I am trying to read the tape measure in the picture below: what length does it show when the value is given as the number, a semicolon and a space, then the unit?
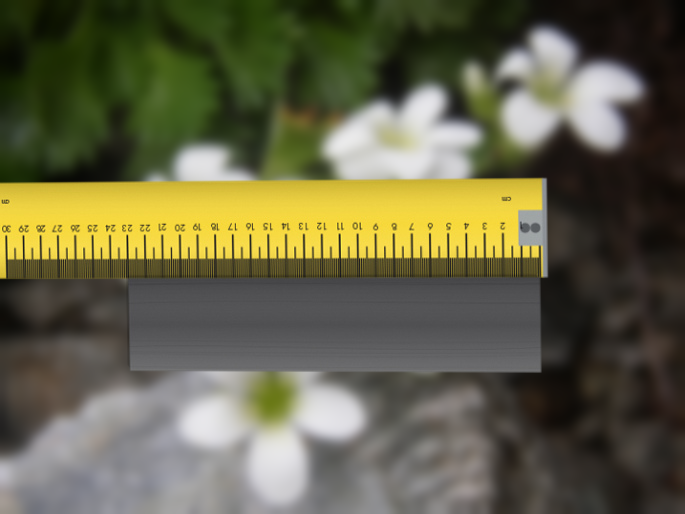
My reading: 23; cm
